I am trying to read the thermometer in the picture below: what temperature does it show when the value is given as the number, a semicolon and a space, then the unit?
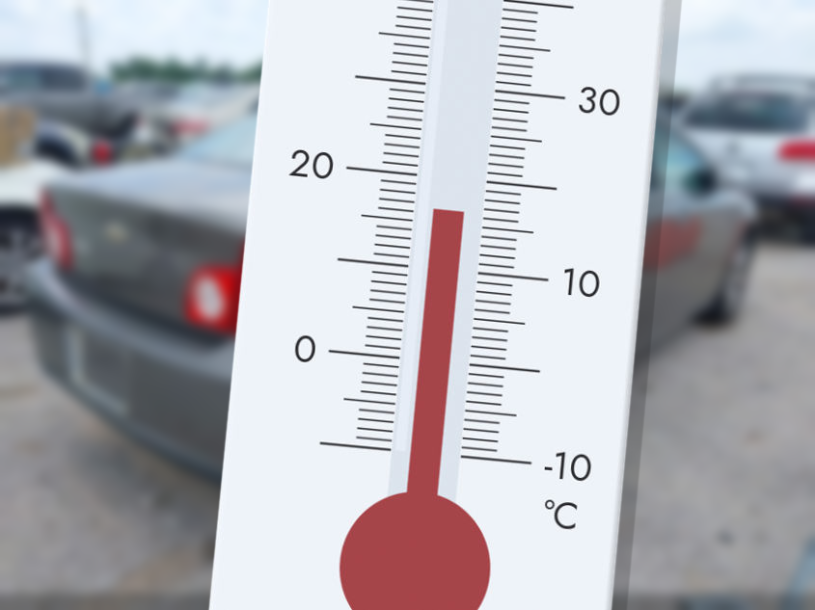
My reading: 16.5; °C
